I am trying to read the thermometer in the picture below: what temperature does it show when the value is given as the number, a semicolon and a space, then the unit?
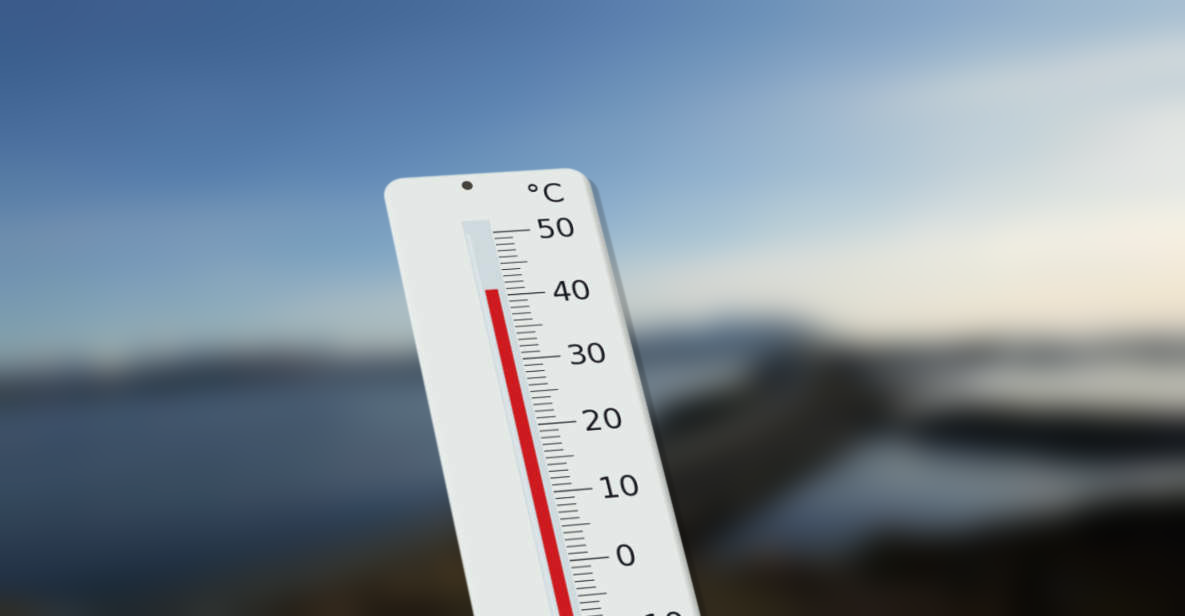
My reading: 41; °C
